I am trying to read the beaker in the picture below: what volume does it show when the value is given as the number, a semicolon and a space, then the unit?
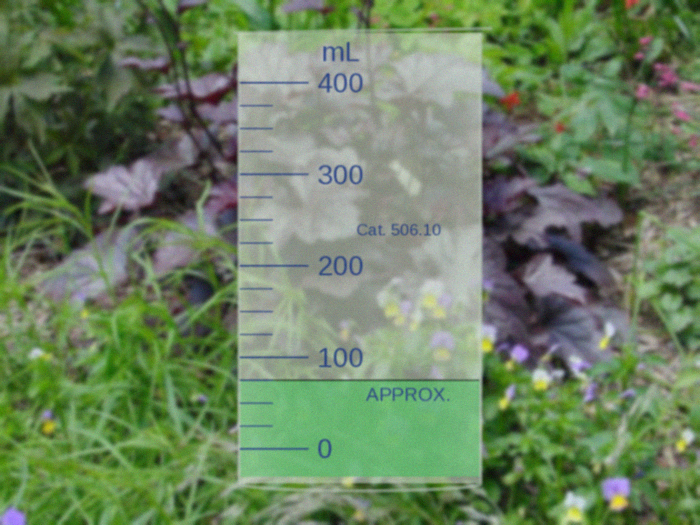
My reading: 75; mL
